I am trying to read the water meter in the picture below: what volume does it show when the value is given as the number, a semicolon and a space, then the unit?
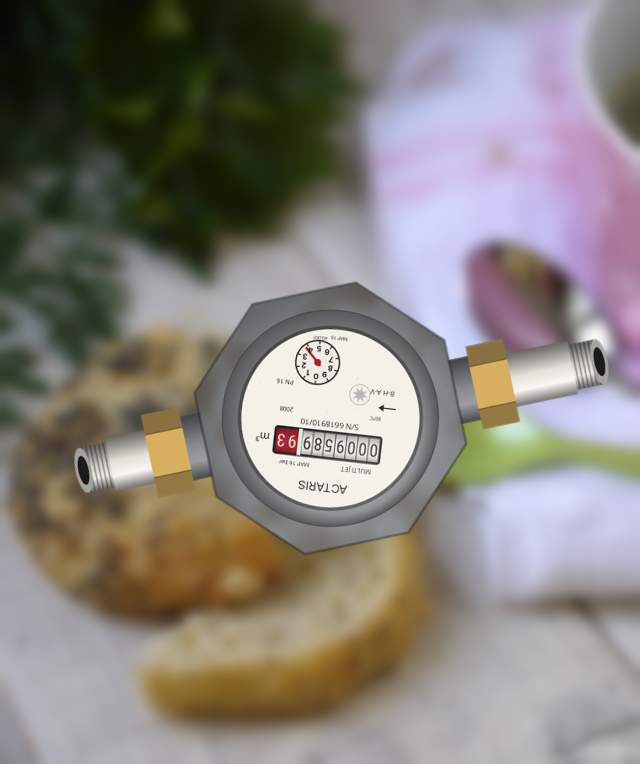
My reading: 9589.933; m³
